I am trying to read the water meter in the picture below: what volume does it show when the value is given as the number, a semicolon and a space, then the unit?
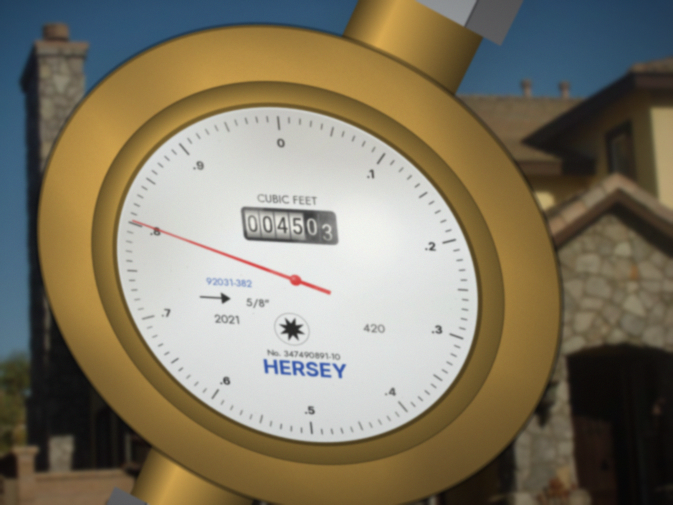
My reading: 4502.80; ft³
